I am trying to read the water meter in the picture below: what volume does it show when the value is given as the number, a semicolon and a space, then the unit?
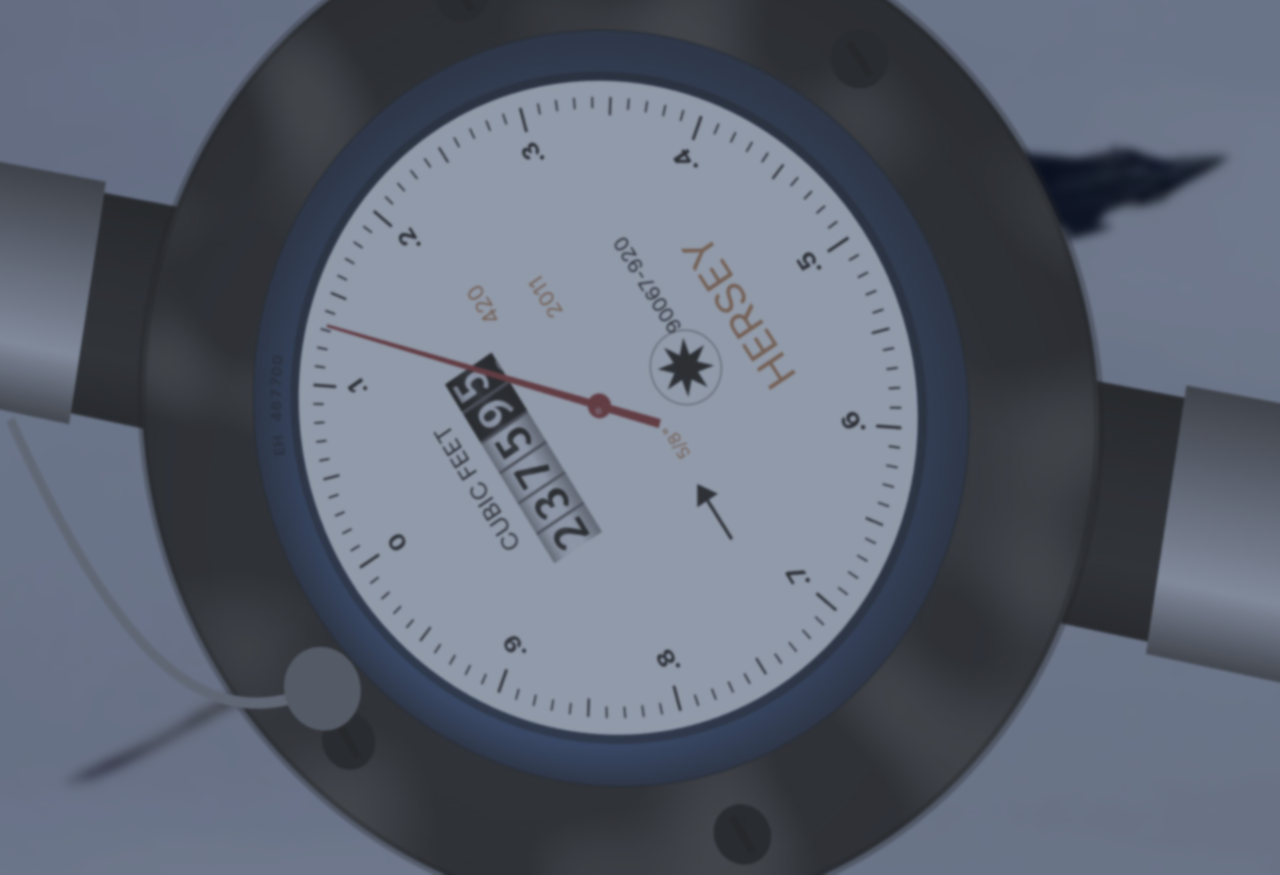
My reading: 237595.13; ft³
